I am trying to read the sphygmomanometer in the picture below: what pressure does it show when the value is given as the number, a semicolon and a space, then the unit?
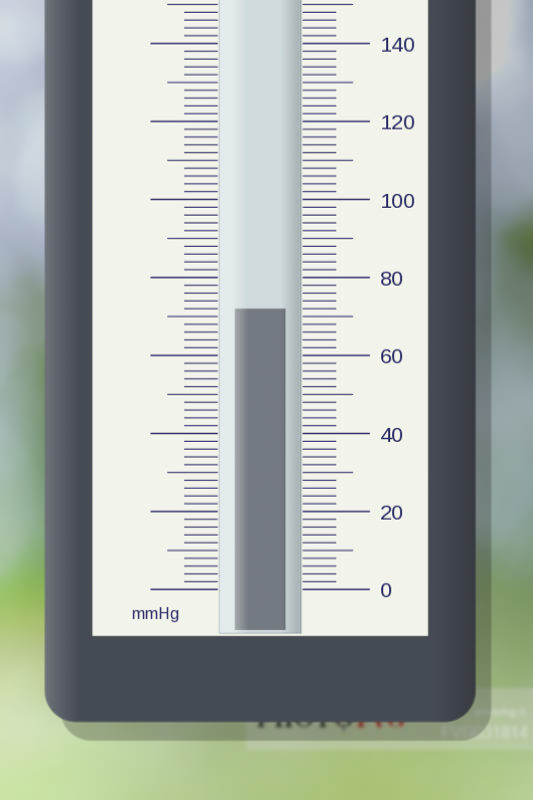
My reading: 72; mmHg
